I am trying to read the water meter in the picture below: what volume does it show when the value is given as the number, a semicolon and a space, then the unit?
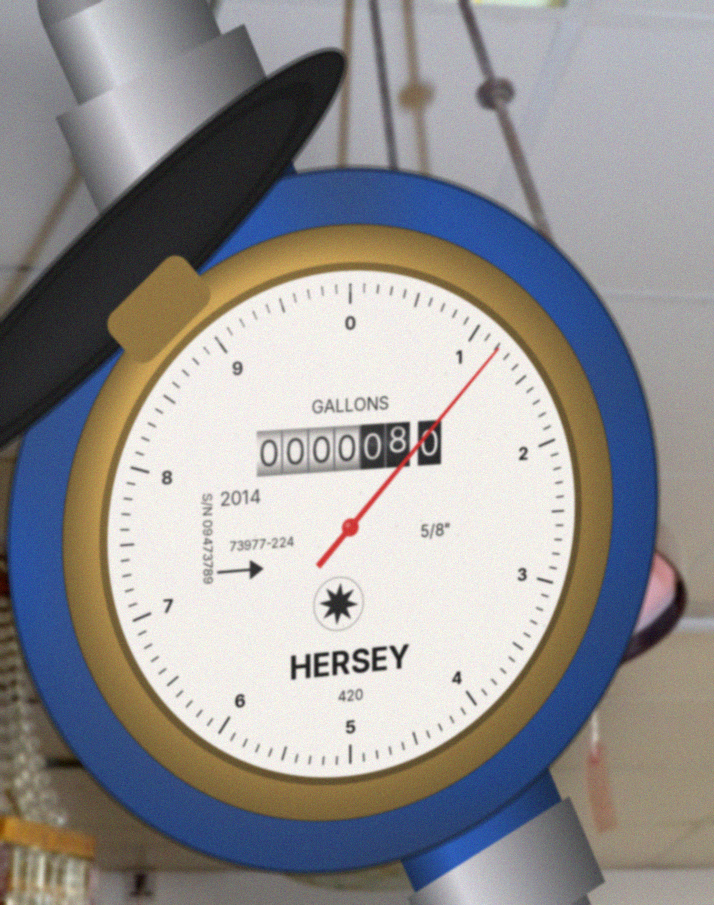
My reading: 81.2; gal
